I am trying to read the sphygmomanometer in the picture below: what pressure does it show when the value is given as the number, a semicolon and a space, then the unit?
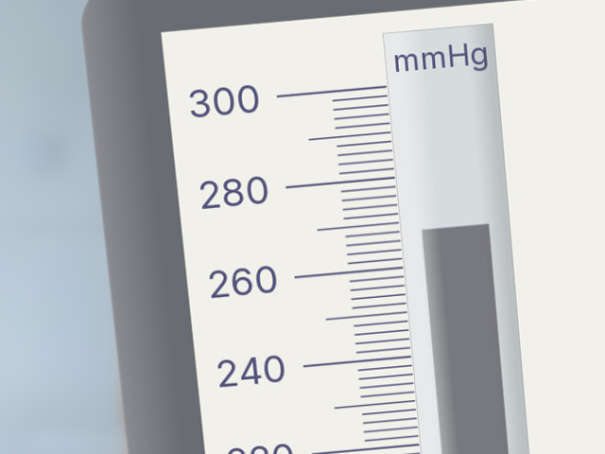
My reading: 268; mmHg
